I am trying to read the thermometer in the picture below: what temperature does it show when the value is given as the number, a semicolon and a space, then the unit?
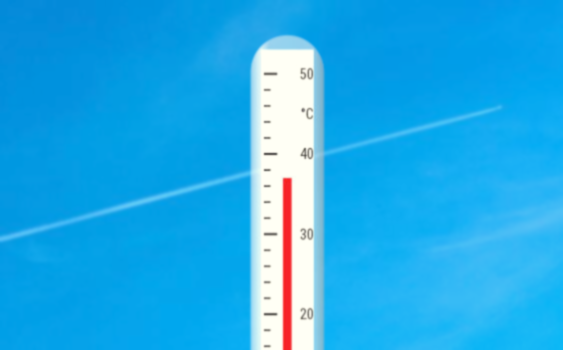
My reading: 37; °C
